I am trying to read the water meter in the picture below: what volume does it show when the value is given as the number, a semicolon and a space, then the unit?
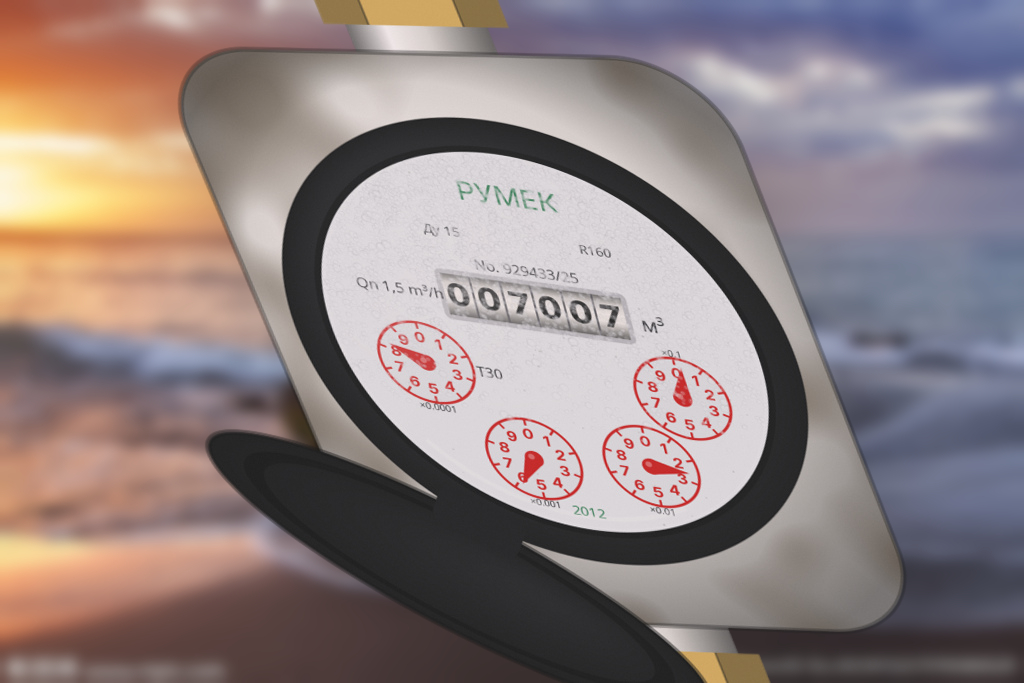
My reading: 7007.0258; m³
